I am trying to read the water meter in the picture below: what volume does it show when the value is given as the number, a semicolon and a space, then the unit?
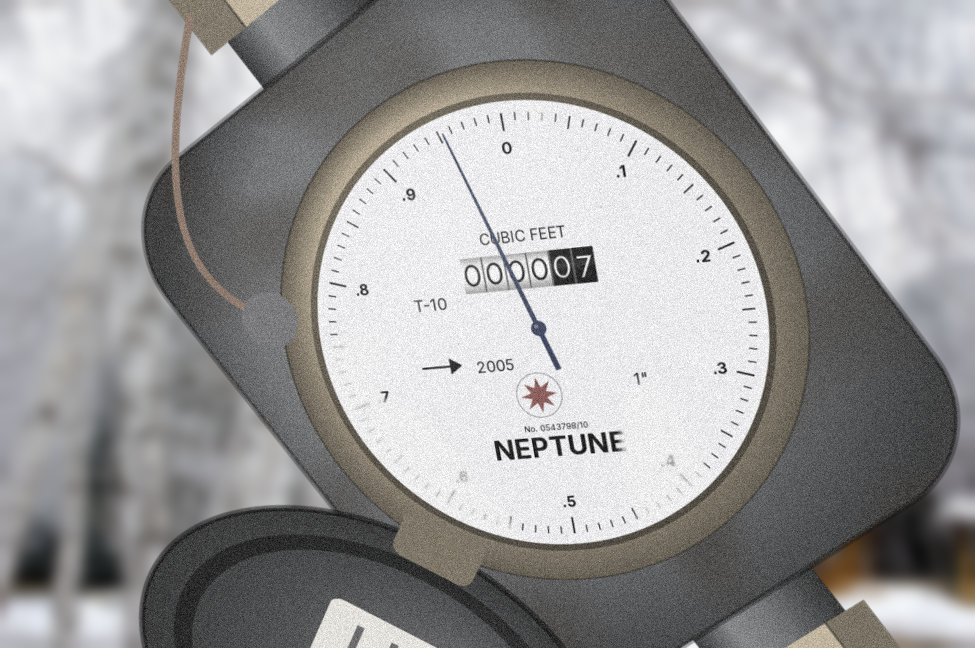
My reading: 6.95; ft³
